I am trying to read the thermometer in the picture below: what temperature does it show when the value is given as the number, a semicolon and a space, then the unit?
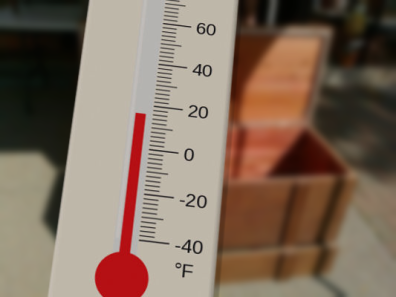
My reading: 16; °F
